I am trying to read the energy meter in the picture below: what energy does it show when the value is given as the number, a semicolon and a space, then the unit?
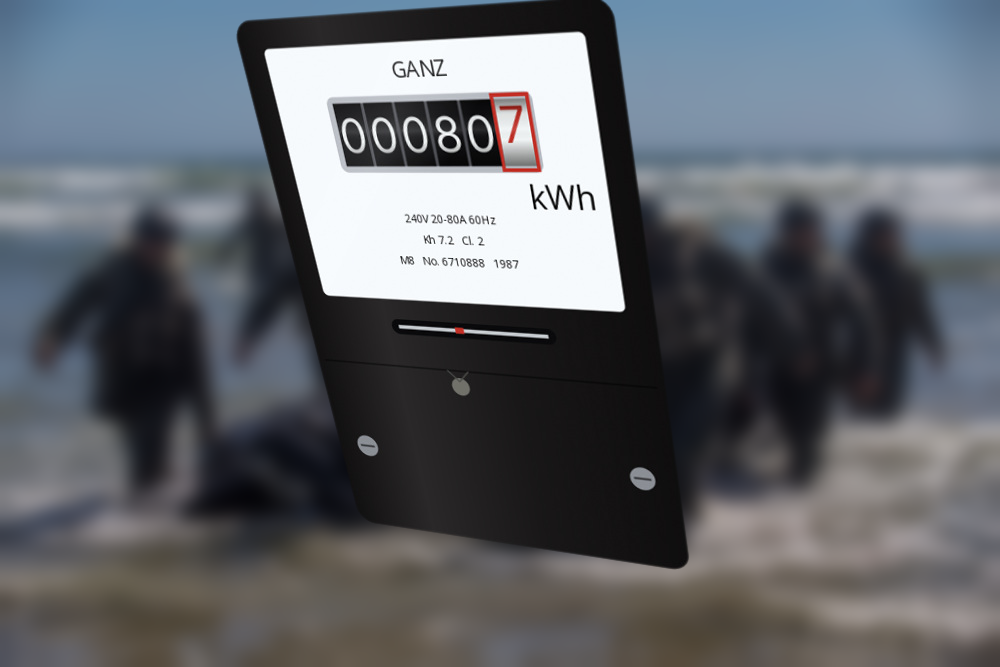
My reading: 80.7; kWh
